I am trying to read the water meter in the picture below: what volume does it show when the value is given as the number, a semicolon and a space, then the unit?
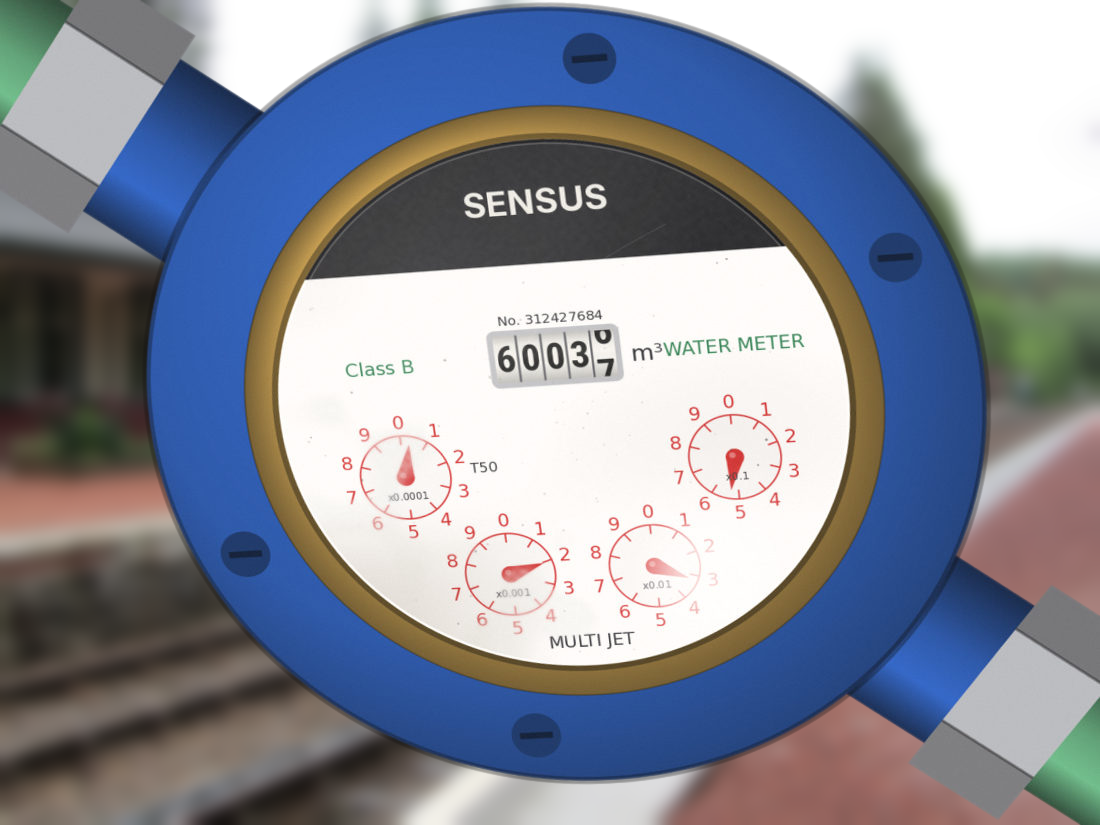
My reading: 60036.5320; m³
